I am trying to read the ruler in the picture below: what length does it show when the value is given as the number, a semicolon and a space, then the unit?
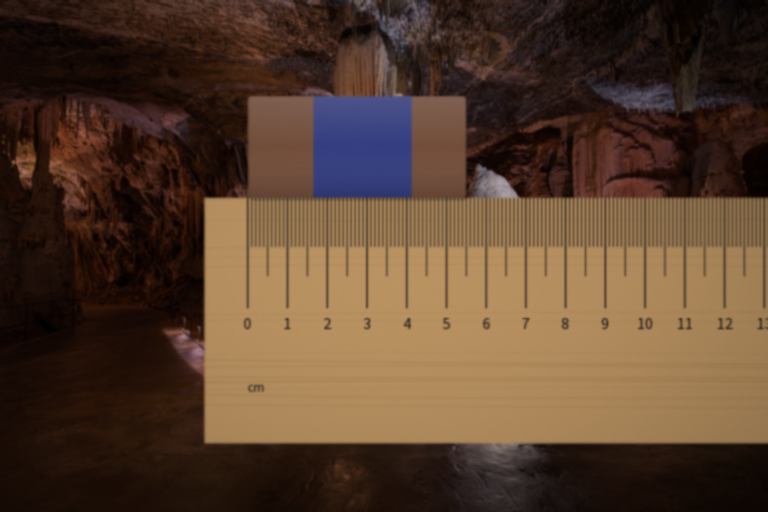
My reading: 5.5; cm
